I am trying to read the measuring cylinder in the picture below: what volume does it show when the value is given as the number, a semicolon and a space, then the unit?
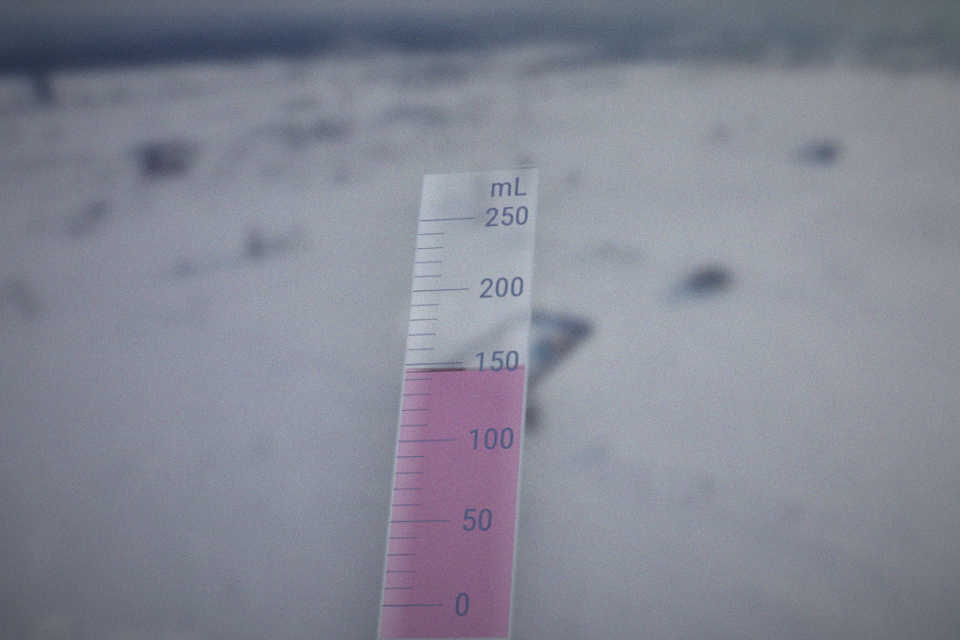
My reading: 145; mL
